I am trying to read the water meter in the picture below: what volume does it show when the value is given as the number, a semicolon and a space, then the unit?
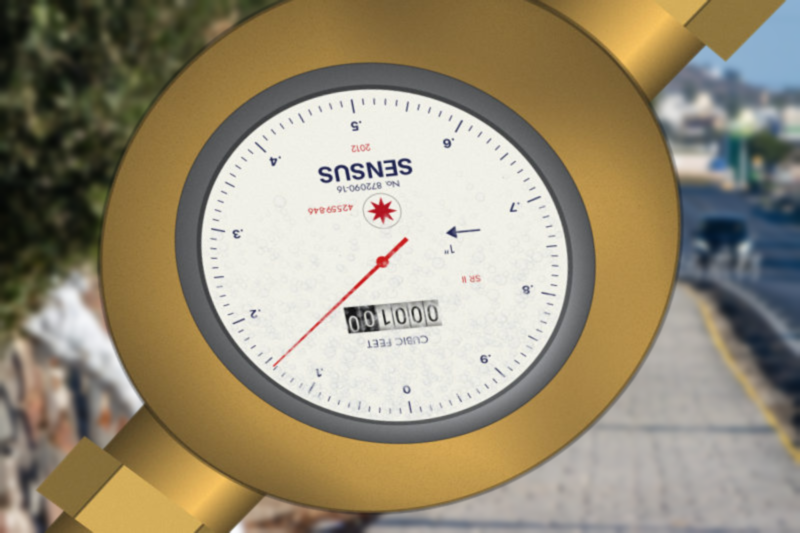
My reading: 100.14; ft³
